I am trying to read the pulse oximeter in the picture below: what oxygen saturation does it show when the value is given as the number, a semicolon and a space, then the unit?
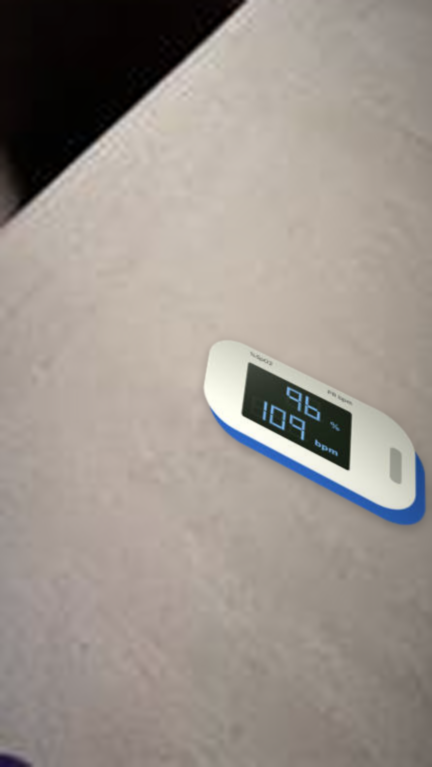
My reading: 96; %
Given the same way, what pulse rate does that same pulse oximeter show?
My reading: 109; bpm
